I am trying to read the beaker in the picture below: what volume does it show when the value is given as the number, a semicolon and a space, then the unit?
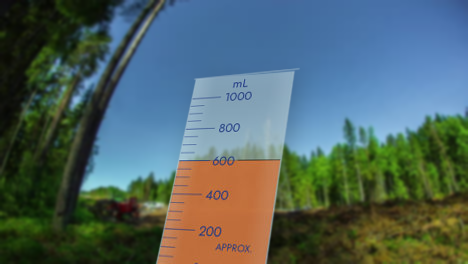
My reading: 600; mL
